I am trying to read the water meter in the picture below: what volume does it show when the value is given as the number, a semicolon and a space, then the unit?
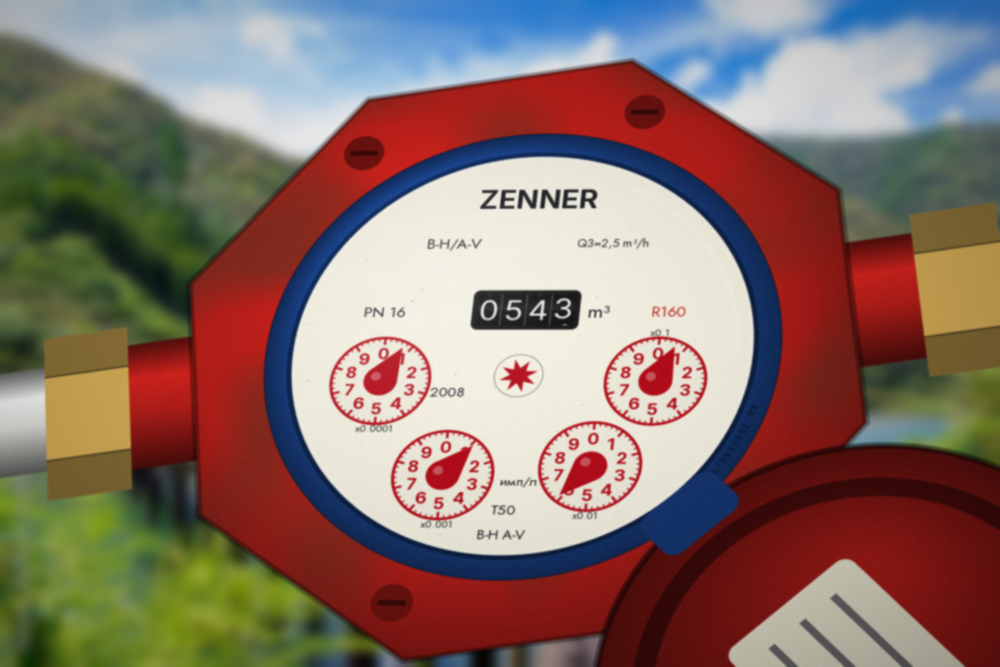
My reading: 543.0610; m³
